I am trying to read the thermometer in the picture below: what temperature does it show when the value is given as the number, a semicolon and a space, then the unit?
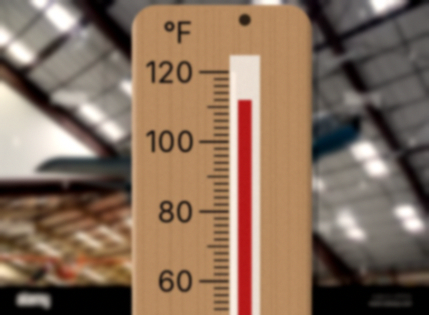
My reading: 112; °F
